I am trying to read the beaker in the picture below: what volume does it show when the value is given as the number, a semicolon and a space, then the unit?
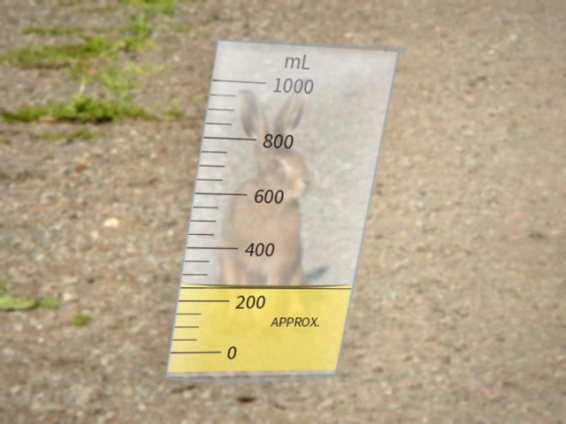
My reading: 250; mL
